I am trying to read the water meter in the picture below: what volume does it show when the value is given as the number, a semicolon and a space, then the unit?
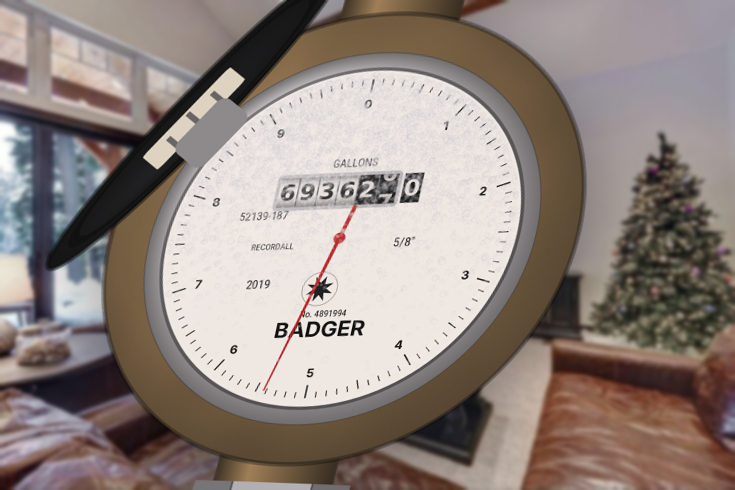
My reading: 6936265.4; gal
